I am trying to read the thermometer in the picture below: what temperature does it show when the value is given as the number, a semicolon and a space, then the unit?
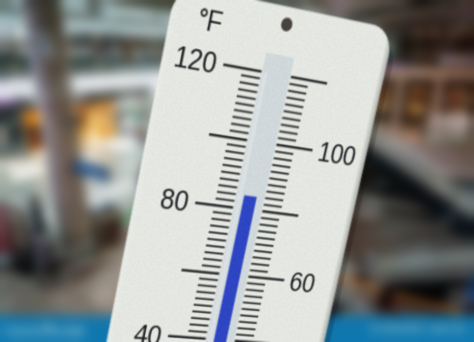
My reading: 84; °F
